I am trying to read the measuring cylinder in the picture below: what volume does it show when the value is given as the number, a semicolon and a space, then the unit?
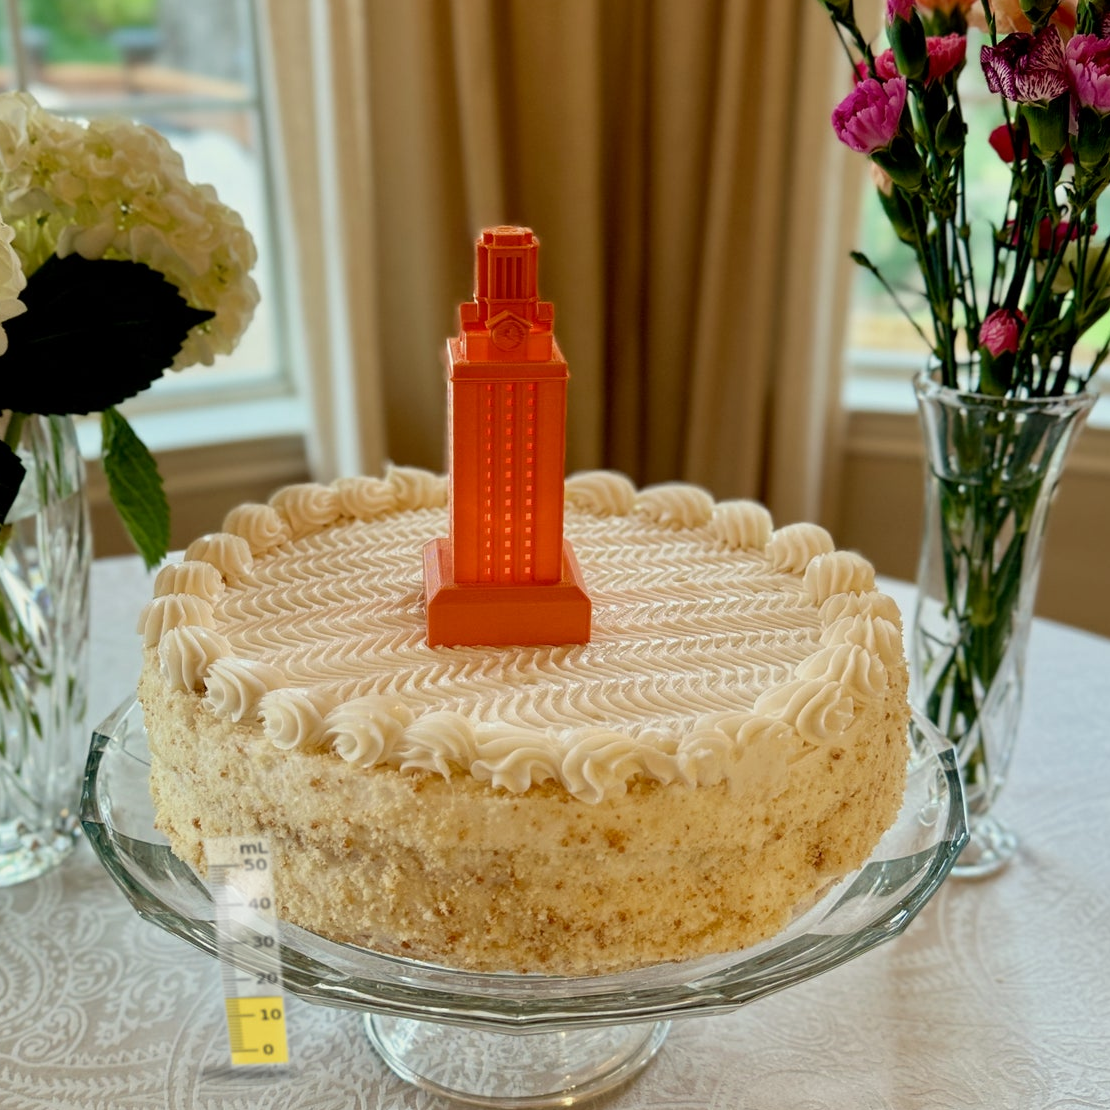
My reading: 15; mL
